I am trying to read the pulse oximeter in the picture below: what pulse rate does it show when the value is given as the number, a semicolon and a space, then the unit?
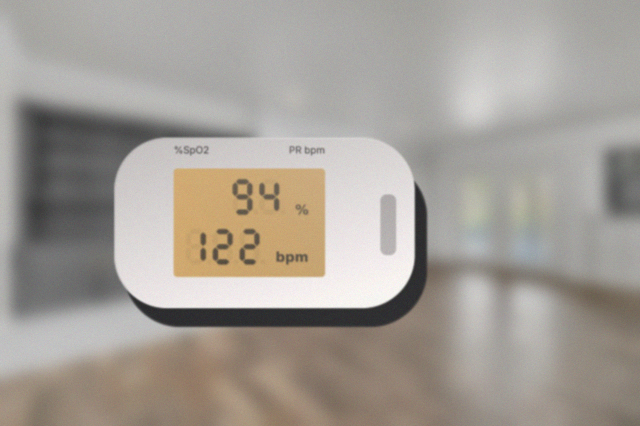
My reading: 122; bpm
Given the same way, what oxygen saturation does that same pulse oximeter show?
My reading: 94; %
